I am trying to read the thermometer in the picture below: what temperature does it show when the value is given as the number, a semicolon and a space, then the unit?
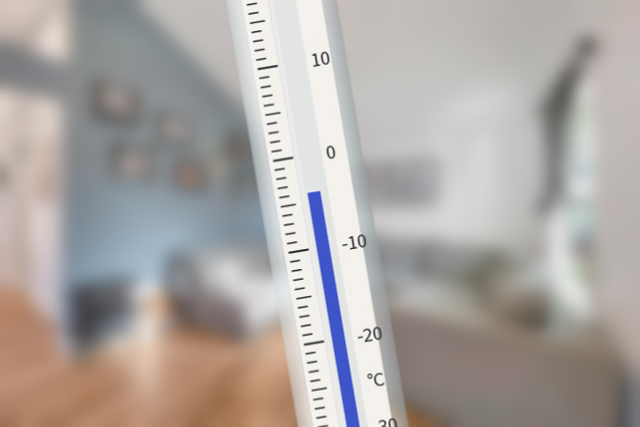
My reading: -4; °C
